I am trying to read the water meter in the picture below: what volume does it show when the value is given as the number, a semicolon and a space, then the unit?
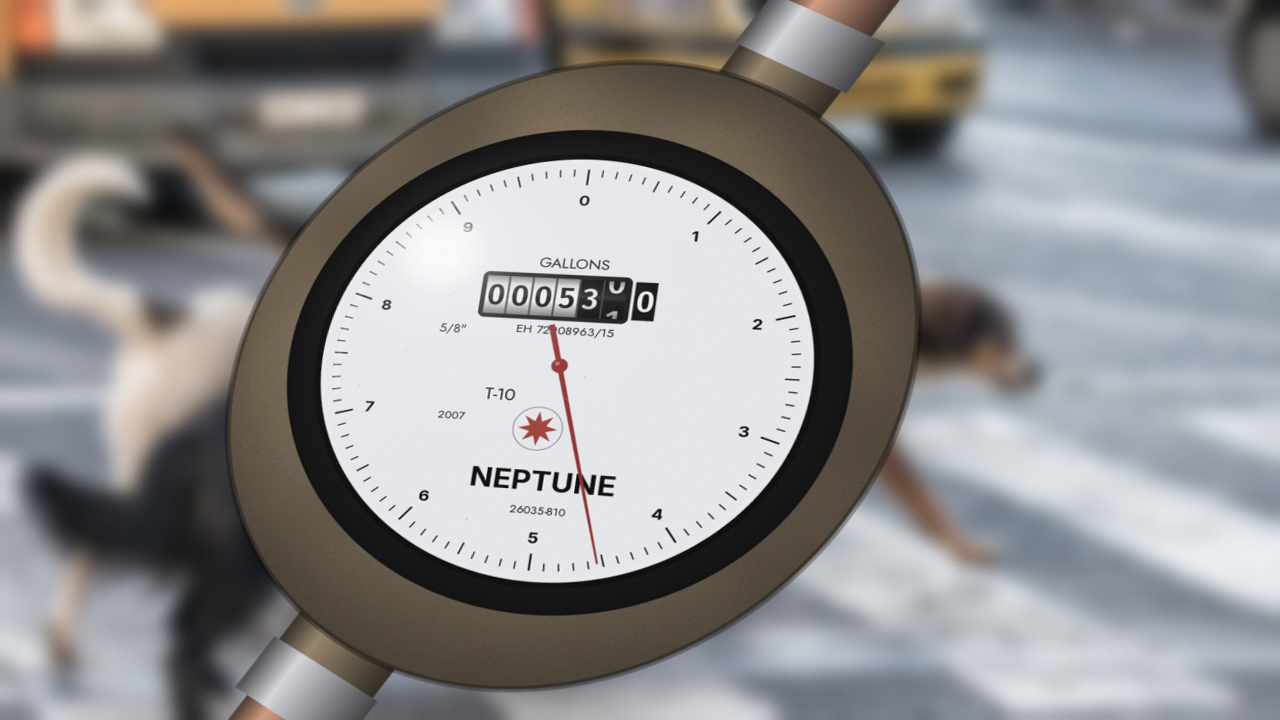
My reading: 5304.5; gal
